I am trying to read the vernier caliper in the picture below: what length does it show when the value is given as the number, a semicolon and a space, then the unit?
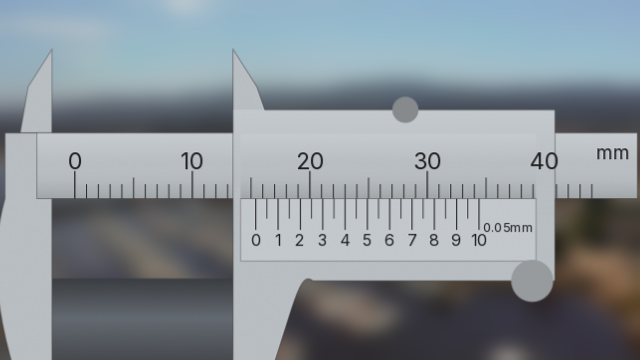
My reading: 15.4; mm
